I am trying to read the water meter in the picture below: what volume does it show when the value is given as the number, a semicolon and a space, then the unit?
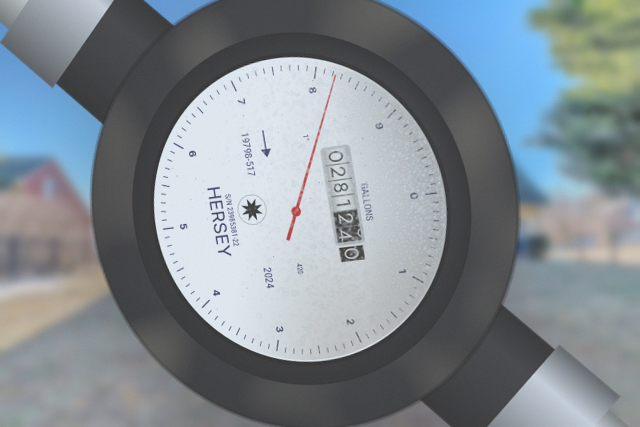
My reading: 281238.2; gal
